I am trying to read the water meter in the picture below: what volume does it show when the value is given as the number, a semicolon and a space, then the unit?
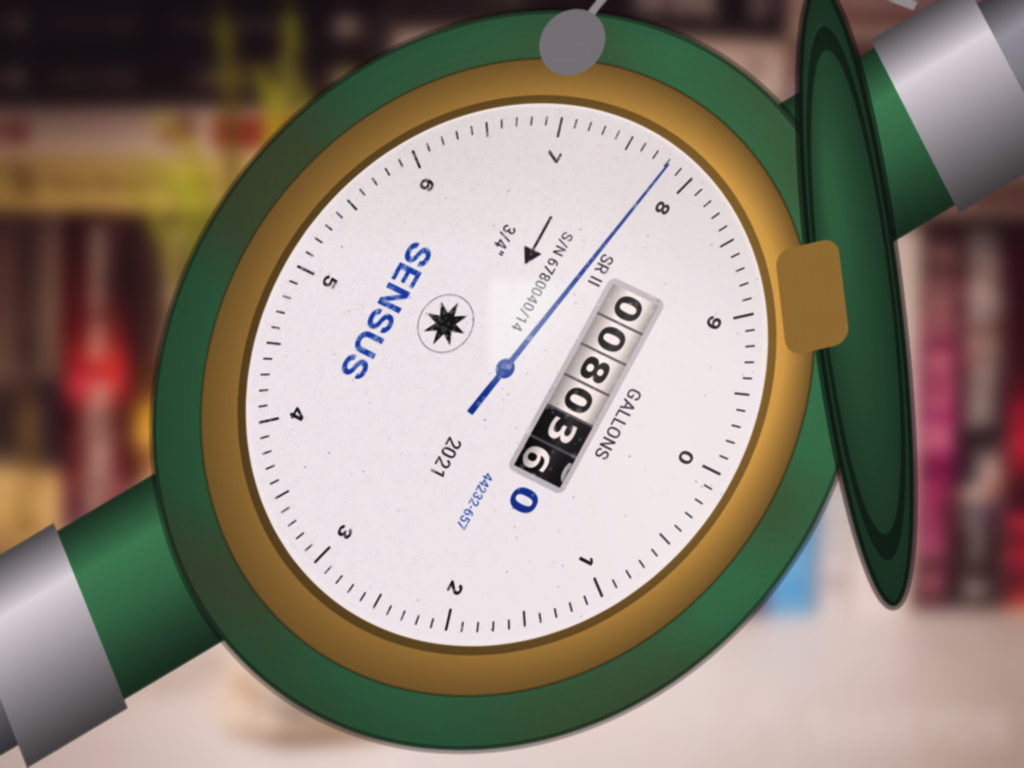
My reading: 80357.8; gal
